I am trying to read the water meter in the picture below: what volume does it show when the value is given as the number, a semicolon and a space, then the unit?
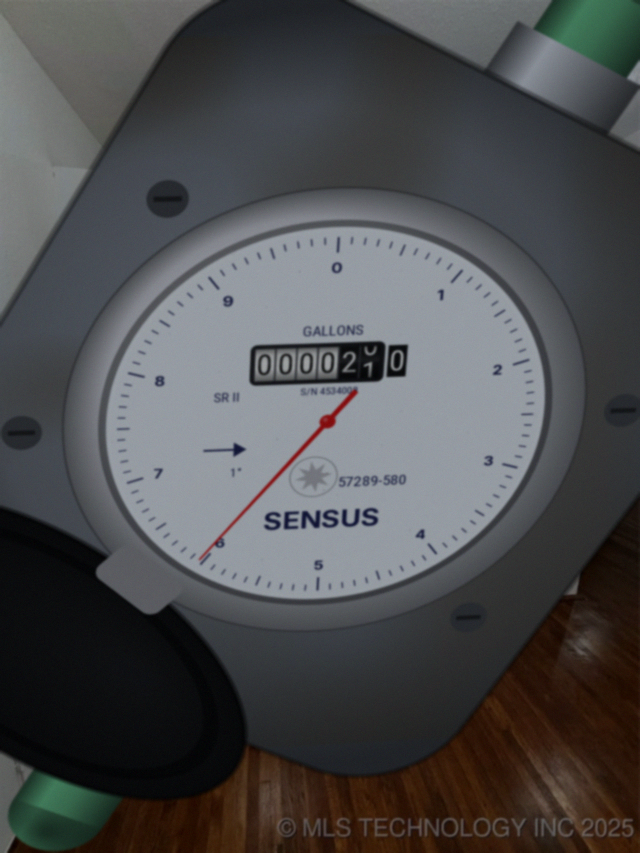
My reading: 206.0; gal
